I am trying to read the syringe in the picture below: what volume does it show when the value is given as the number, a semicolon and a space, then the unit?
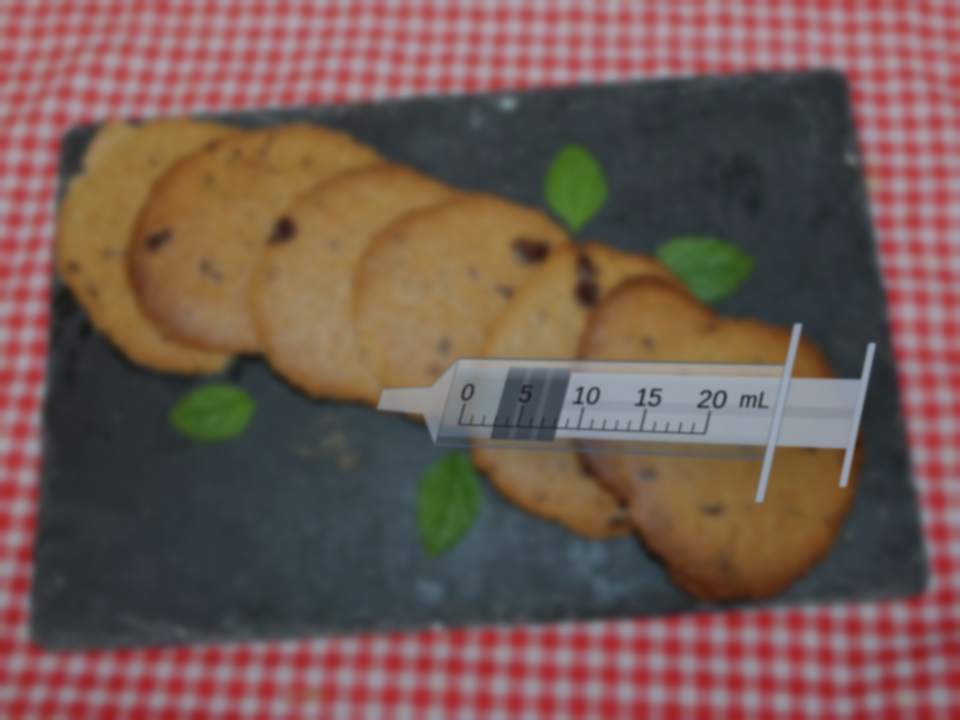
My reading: 3; mL
